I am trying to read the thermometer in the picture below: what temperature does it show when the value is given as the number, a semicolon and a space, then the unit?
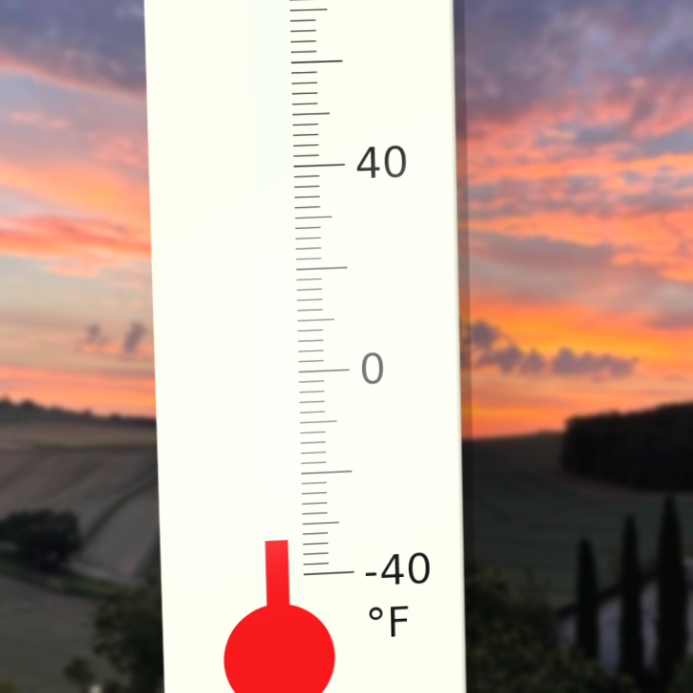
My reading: -33; °F
